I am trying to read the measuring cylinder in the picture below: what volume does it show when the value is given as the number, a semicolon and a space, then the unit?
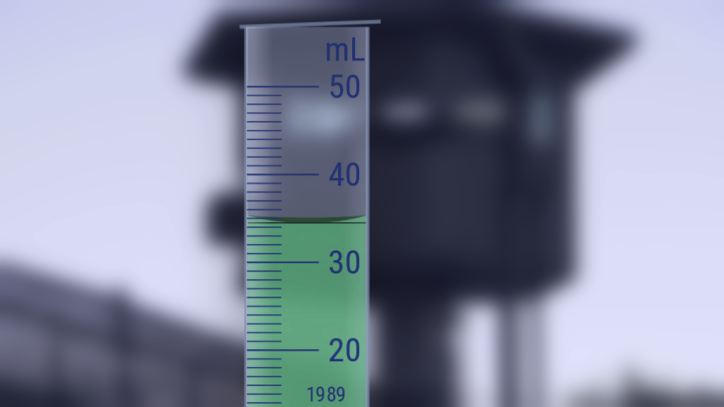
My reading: 34.5; mL
